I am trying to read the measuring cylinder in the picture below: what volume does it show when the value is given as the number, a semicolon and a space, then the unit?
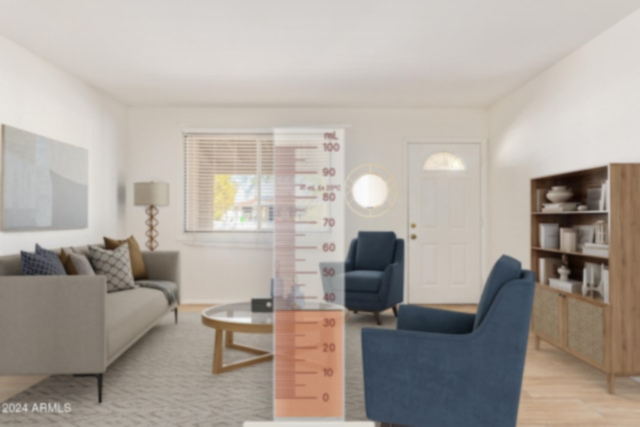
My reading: 35; mL
